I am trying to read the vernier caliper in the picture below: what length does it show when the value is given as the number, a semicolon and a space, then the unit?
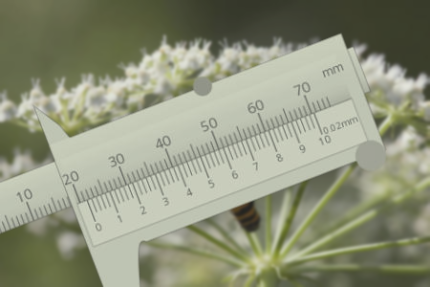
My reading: 21.5; mm
